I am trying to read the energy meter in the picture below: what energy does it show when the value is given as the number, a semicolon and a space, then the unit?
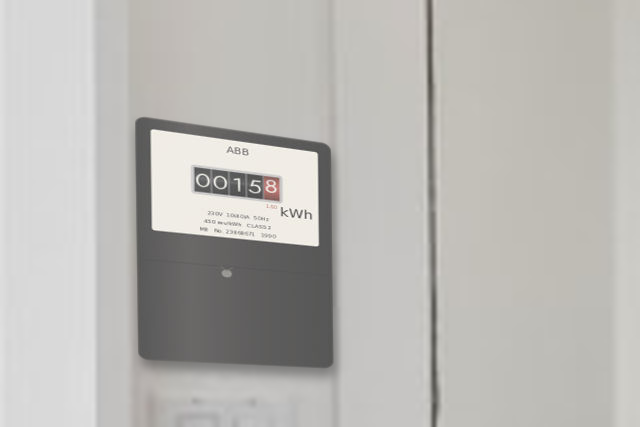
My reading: 15.8; kWh
